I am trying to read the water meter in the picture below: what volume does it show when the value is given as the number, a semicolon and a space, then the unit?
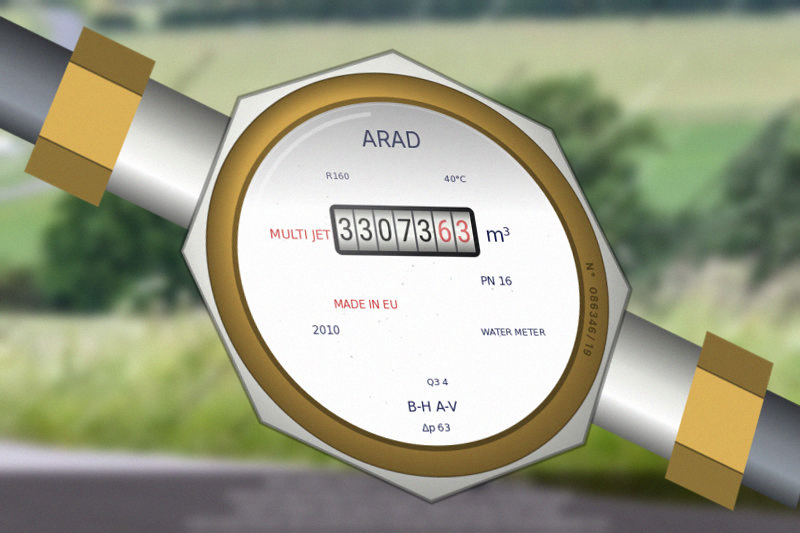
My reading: 33073.63; m³
